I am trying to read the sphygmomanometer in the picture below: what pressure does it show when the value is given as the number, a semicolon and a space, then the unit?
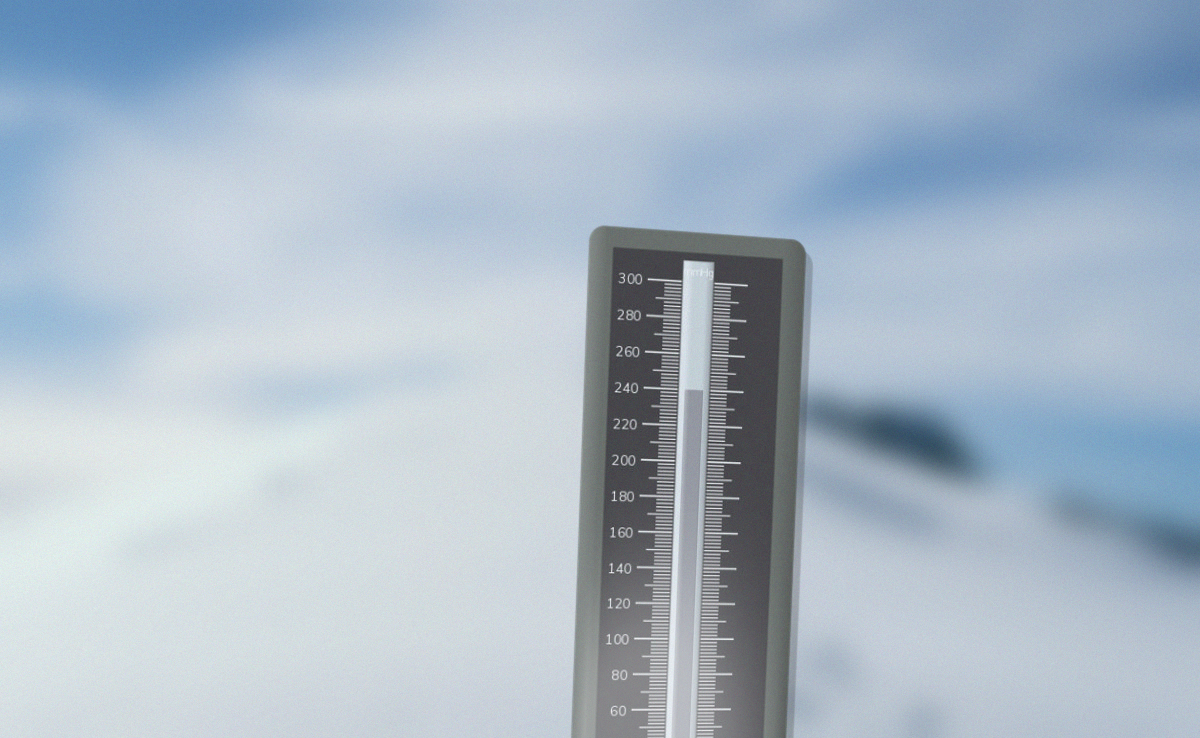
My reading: 240; mmHg
